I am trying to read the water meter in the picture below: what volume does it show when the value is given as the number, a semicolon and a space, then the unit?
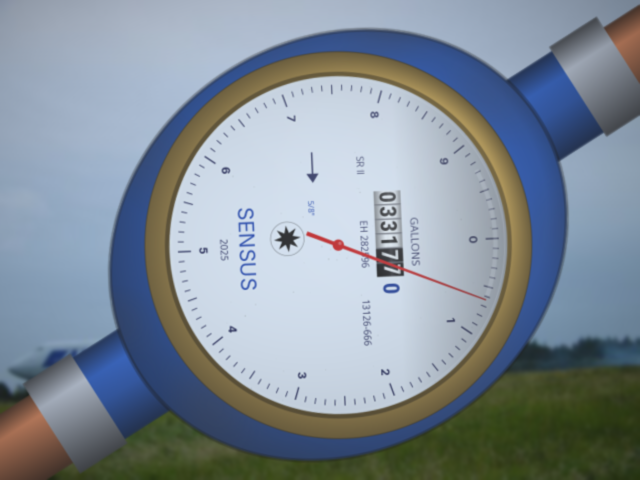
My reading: 331770.6; gal
